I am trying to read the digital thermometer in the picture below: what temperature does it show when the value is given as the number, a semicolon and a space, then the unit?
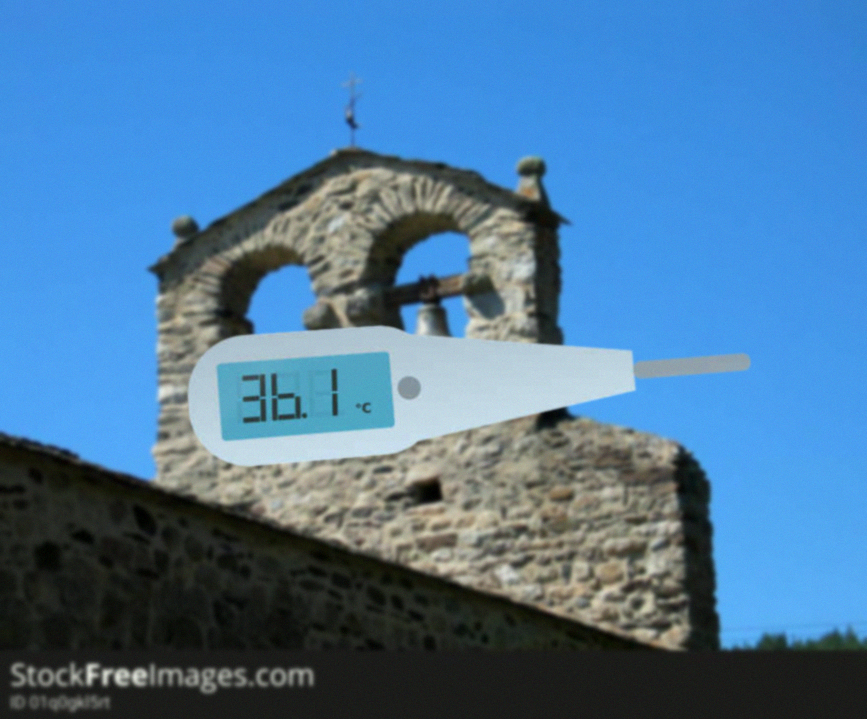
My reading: 36.1; °C
